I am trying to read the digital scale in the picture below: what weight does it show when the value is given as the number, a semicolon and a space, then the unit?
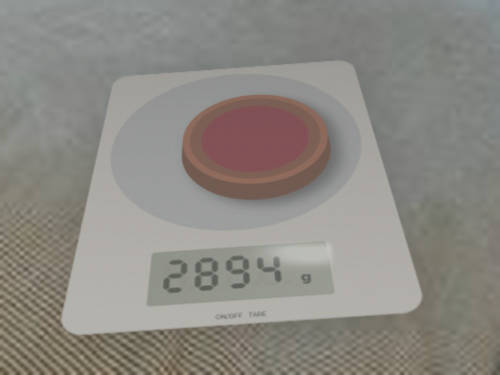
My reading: 2894; g
